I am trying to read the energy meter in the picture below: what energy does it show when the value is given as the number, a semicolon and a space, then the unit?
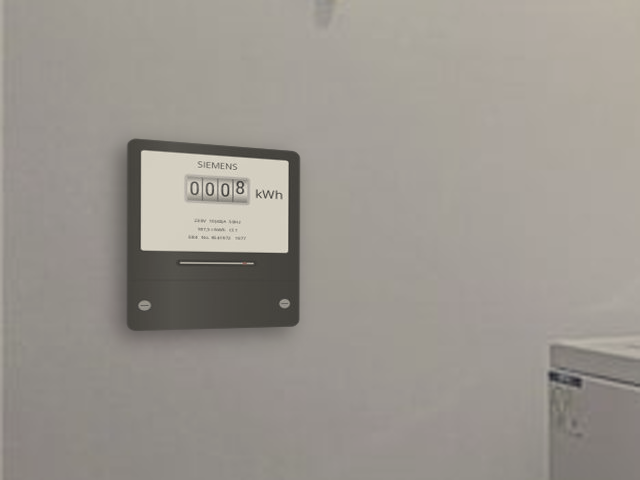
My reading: 8; kWh
